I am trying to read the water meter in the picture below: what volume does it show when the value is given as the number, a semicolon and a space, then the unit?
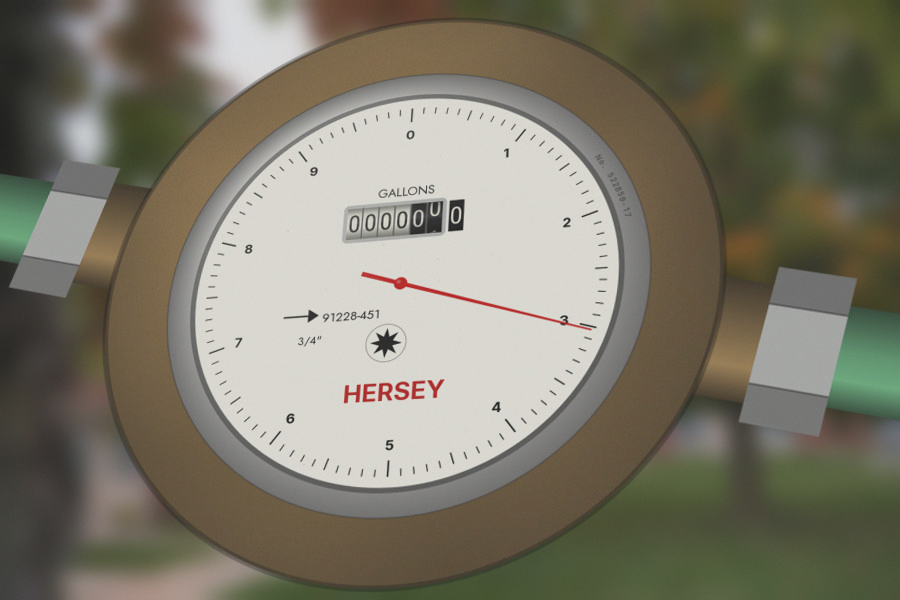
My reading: 3.0; gal
